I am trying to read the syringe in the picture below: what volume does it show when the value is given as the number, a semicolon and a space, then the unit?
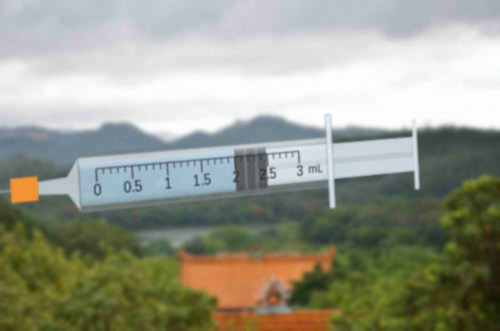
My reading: 2; mL
